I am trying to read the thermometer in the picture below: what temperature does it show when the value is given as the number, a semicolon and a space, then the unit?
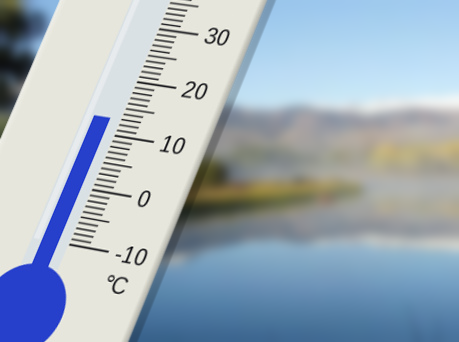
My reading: 13; °C
